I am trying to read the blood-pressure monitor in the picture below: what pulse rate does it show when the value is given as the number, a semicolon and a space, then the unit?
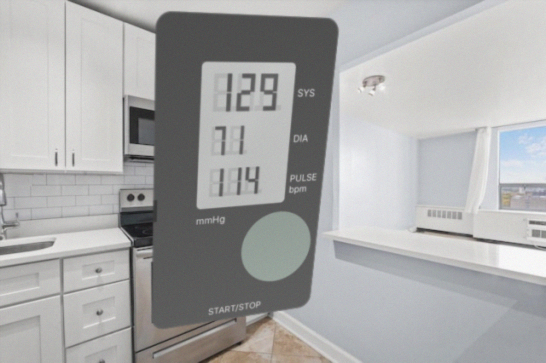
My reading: 114; bpm
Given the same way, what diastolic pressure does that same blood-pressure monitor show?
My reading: 71; mmHg
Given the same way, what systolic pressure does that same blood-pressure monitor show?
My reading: 129; mmHg
